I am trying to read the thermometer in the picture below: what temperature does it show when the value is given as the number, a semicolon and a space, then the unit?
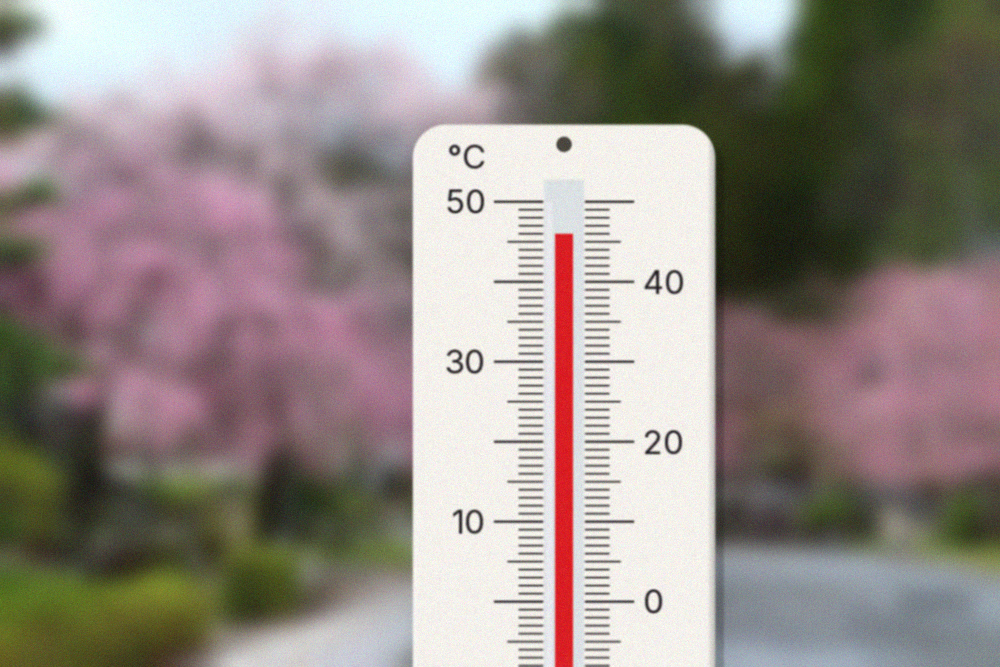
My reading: 46; °C
